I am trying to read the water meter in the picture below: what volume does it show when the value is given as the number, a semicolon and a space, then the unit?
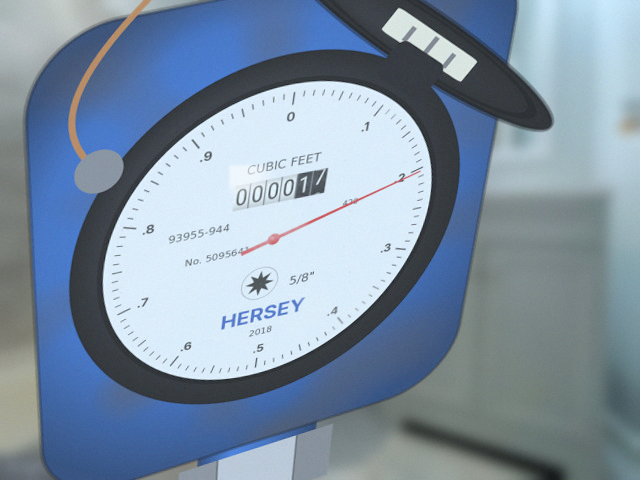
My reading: 17.20; ft³
